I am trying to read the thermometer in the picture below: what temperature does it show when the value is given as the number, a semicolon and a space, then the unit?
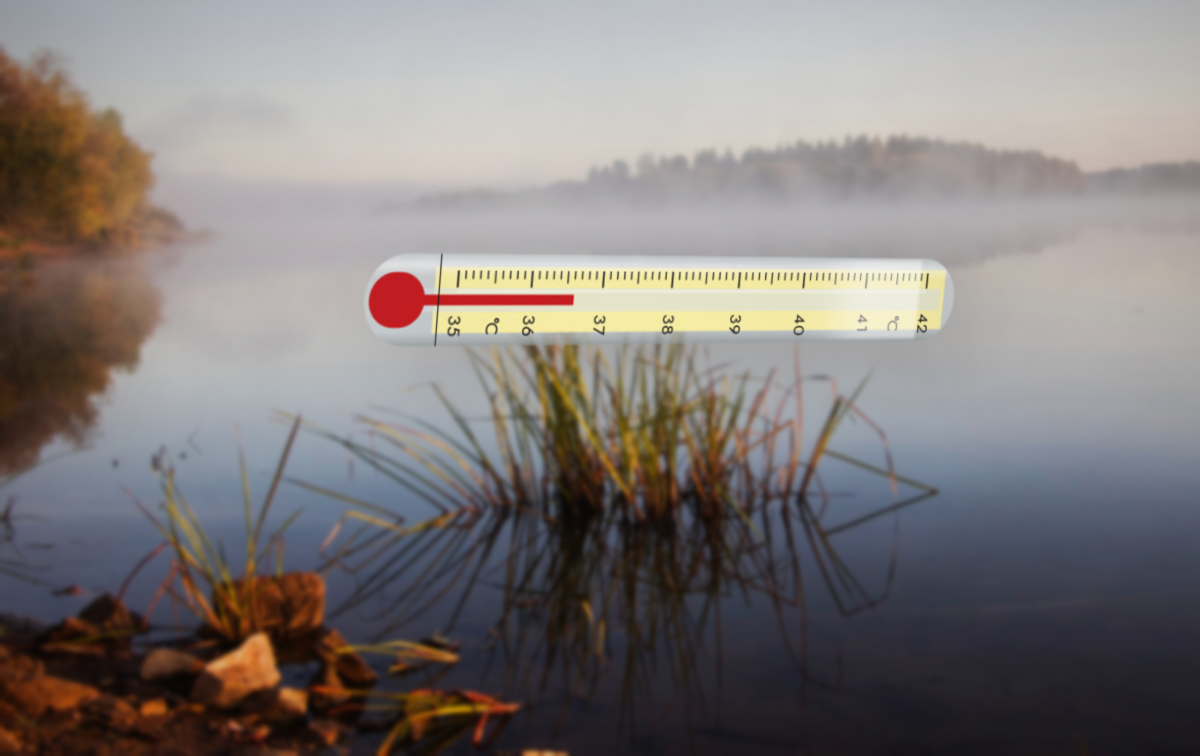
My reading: 36.6; °C
